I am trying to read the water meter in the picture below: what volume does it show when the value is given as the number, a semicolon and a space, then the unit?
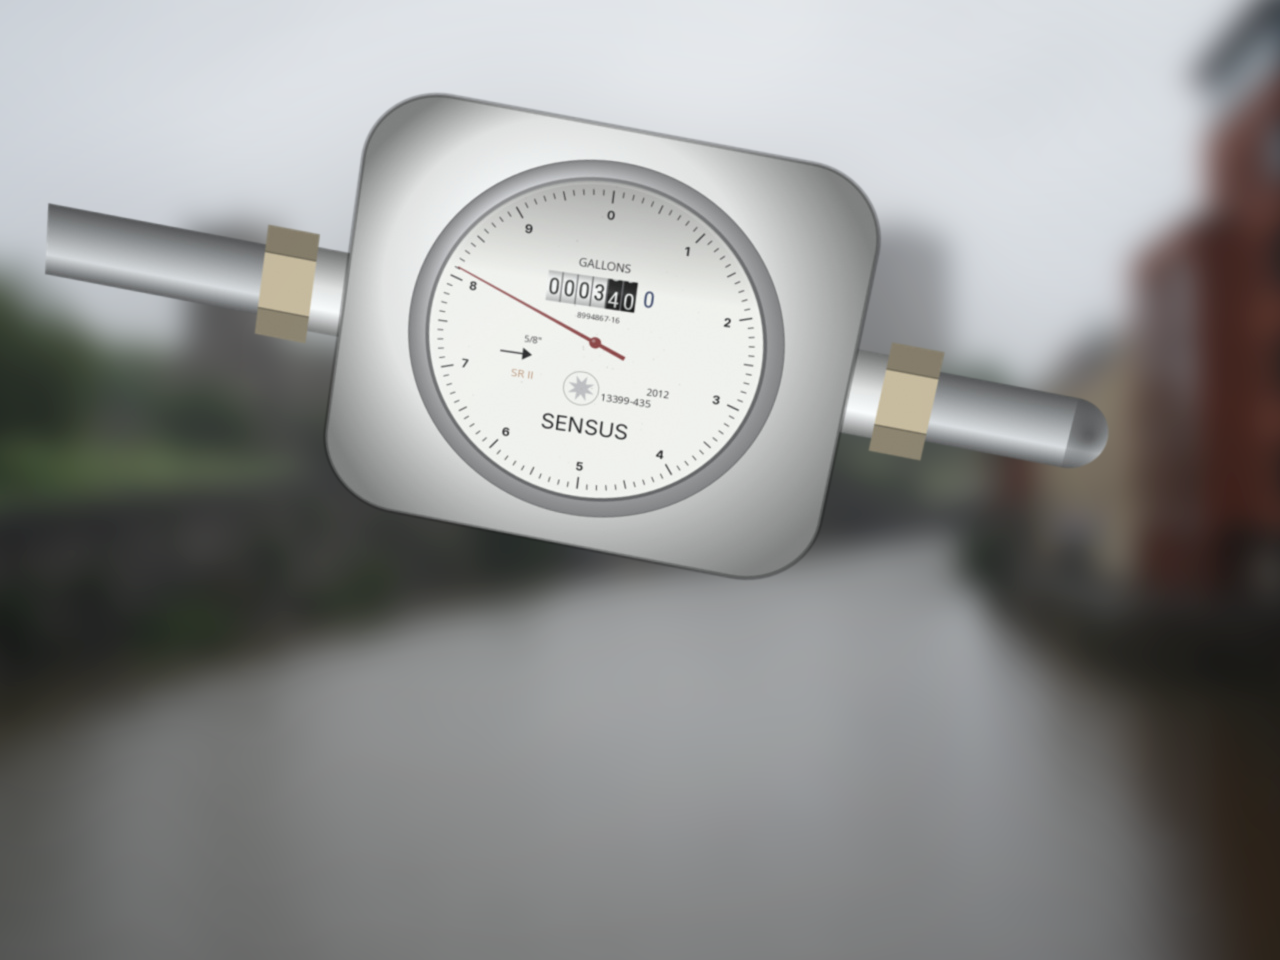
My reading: 3398.1; gal
